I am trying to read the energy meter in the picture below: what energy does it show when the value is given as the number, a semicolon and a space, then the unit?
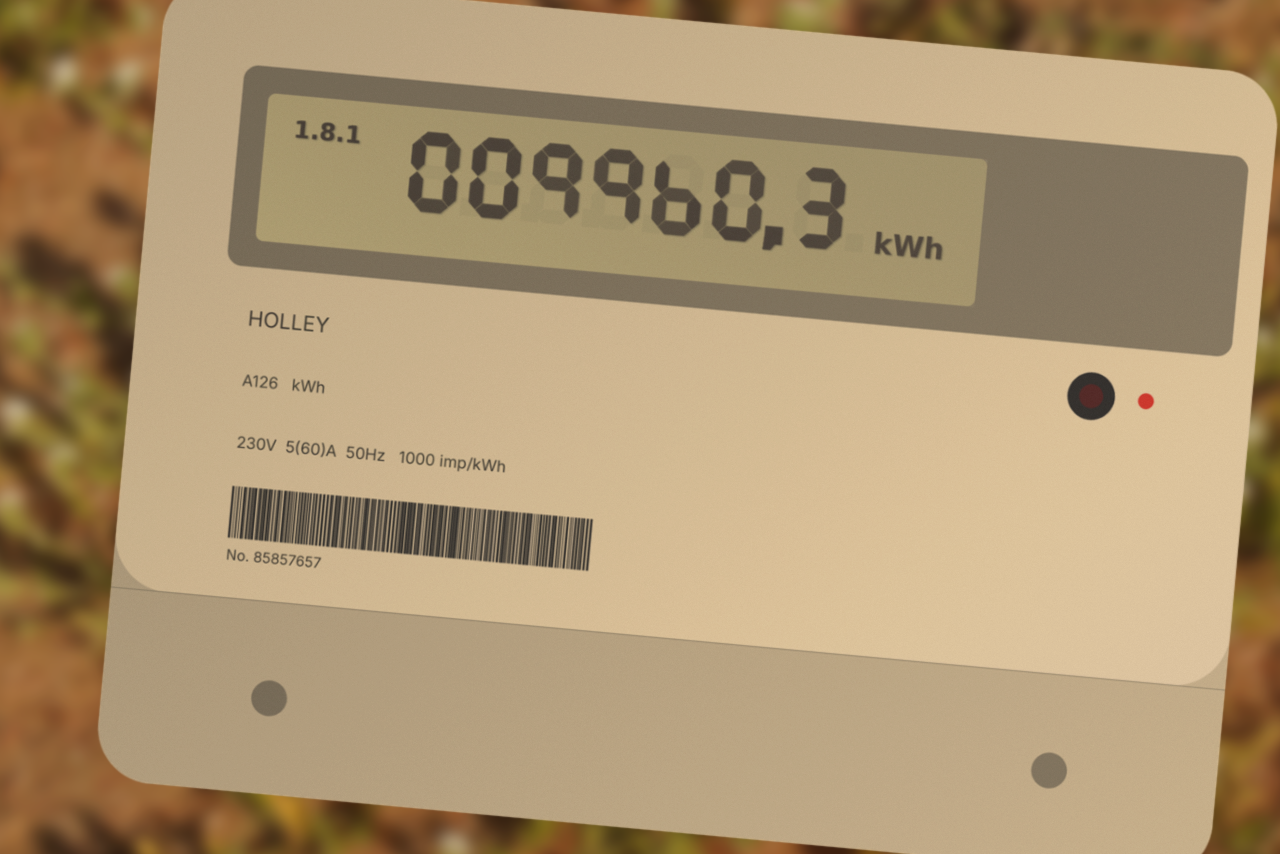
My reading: 9960.3; kWh
